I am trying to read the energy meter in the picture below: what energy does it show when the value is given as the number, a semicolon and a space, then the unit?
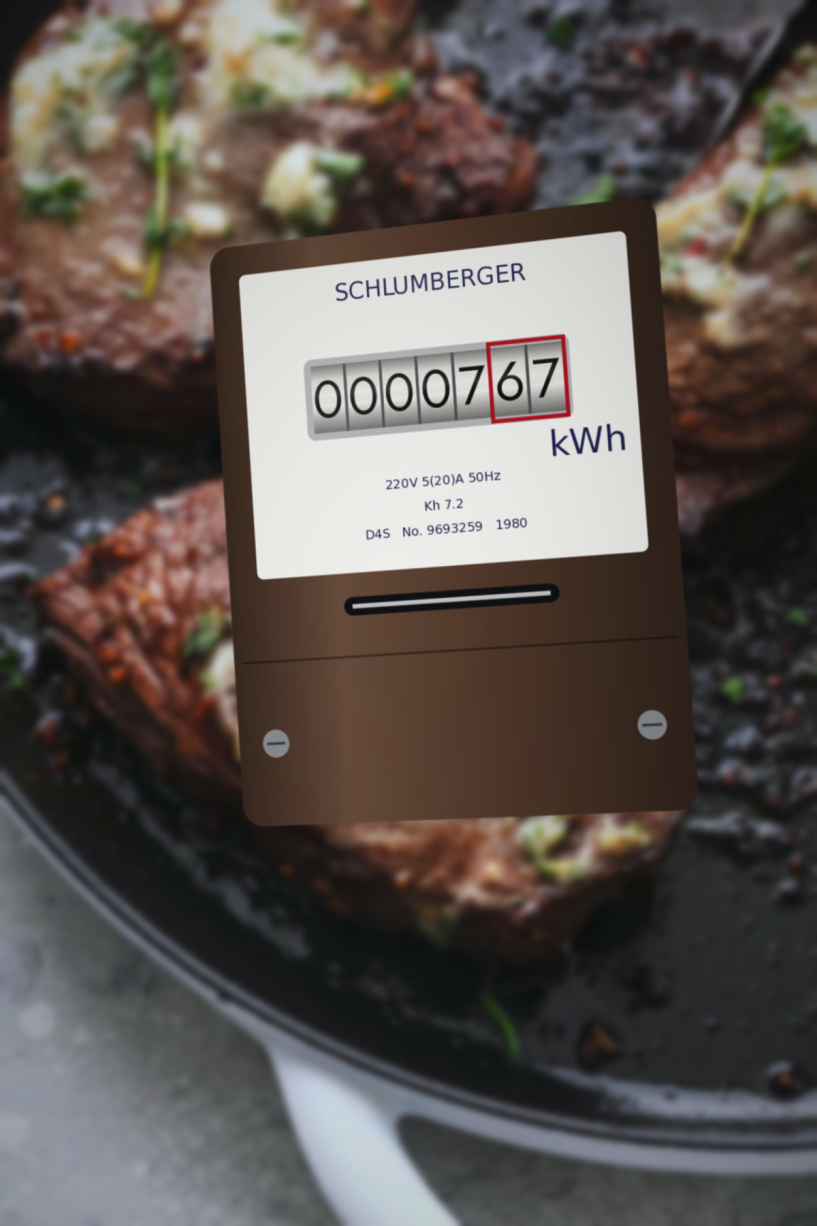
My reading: 7.67; kWh
